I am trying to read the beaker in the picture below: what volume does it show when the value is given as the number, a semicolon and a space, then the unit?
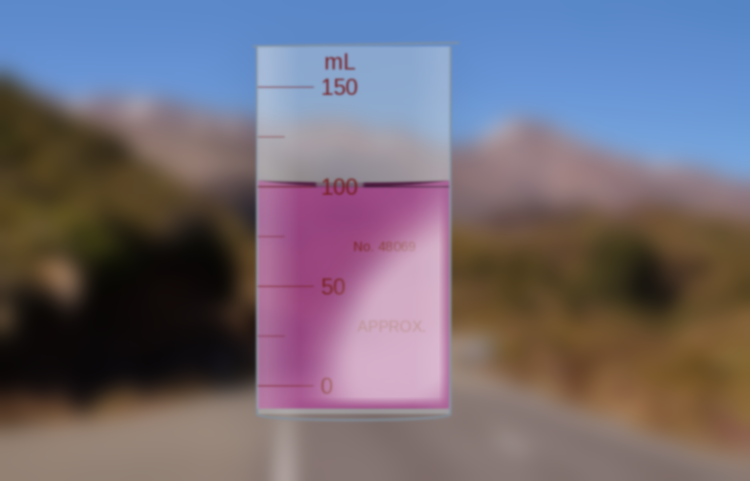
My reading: 100; mL
